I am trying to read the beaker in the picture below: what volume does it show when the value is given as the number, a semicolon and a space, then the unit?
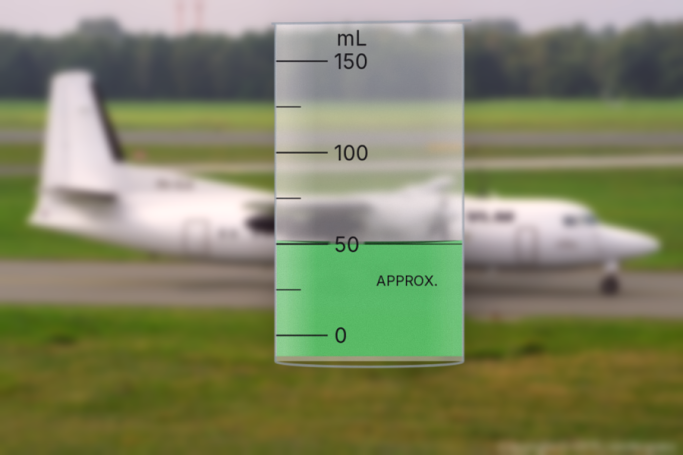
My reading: 50; mL
